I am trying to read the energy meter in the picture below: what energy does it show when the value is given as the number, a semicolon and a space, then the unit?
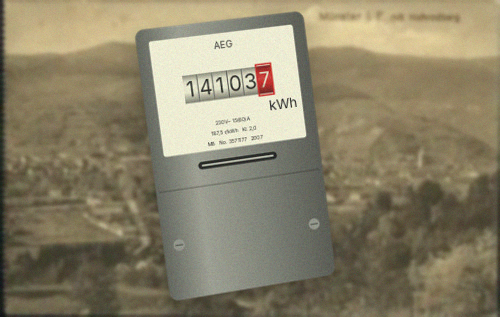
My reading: 14103.7; kWh
